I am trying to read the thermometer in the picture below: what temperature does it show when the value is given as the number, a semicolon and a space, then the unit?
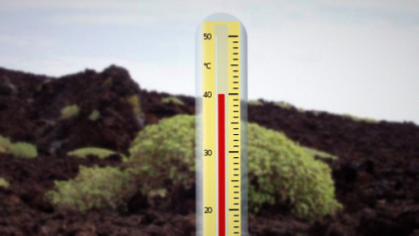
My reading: 40; °C
